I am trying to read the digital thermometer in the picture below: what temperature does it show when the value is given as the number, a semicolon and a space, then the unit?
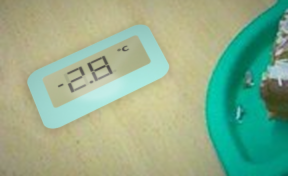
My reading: -2.8; °C
